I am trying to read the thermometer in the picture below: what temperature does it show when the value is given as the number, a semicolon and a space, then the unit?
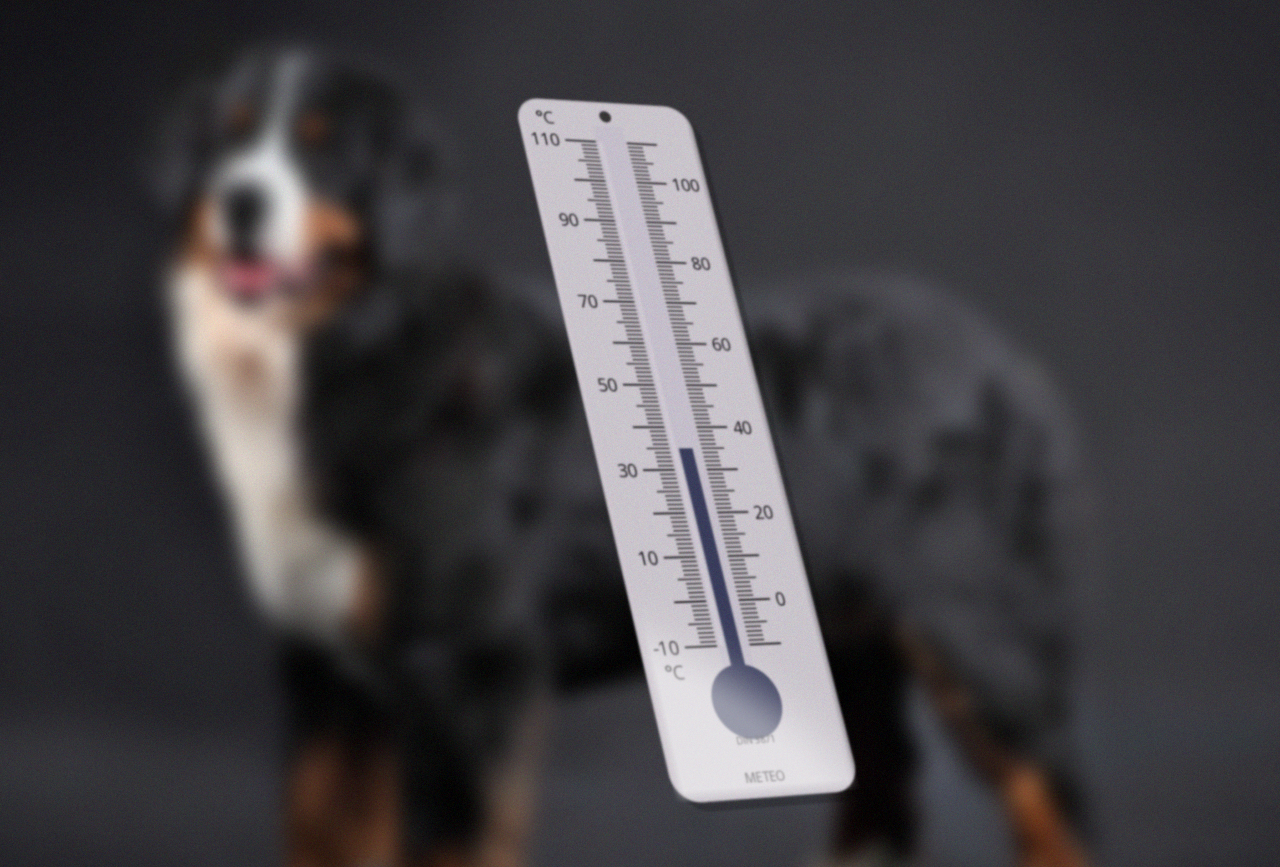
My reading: 35; °C
